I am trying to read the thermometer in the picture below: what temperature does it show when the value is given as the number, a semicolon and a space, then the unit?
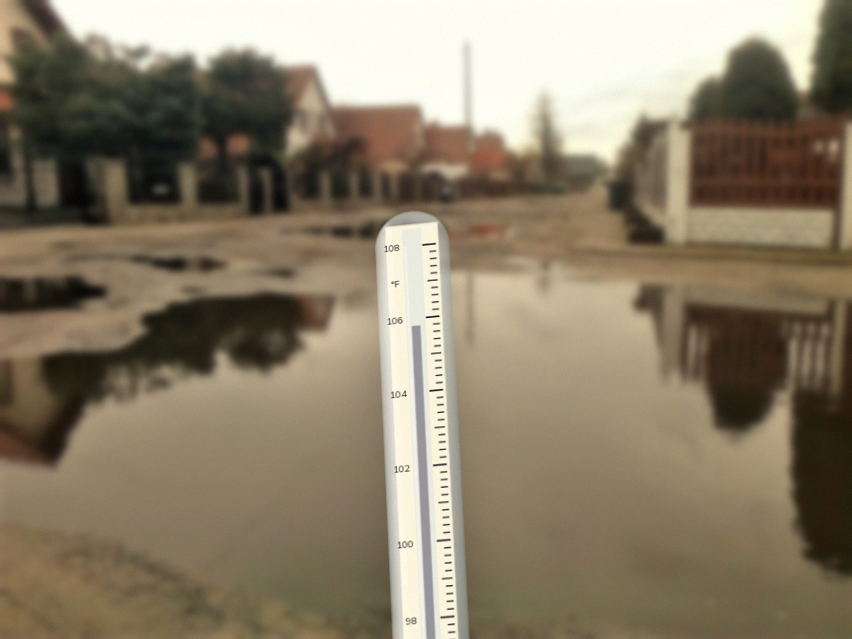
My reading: 105.8; °F
